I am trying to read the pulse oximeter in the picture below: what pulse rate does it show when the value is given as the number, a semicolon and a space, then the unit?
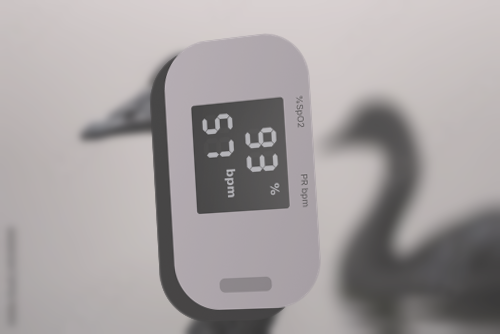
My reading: 57; bpm
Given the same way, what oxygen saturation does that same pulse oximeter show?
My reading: 93; %
